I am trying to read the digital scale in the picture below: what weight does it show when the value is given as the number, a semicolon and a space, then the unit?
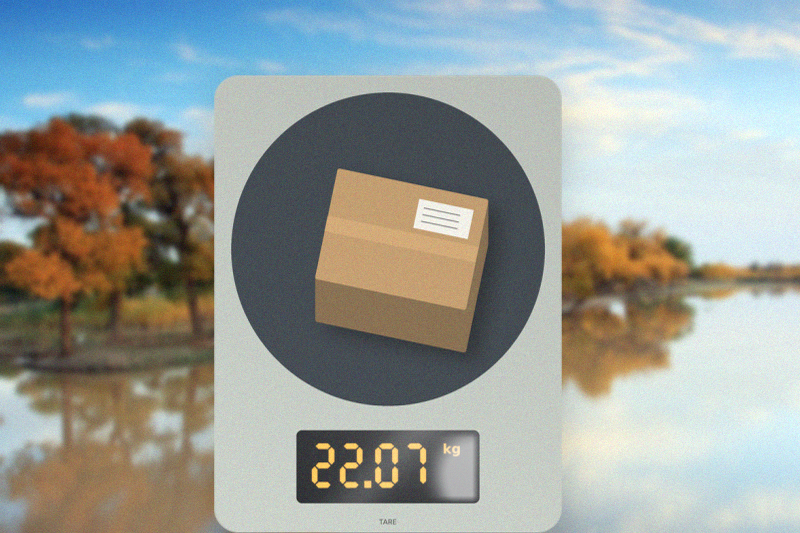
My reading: 22.07; kg
